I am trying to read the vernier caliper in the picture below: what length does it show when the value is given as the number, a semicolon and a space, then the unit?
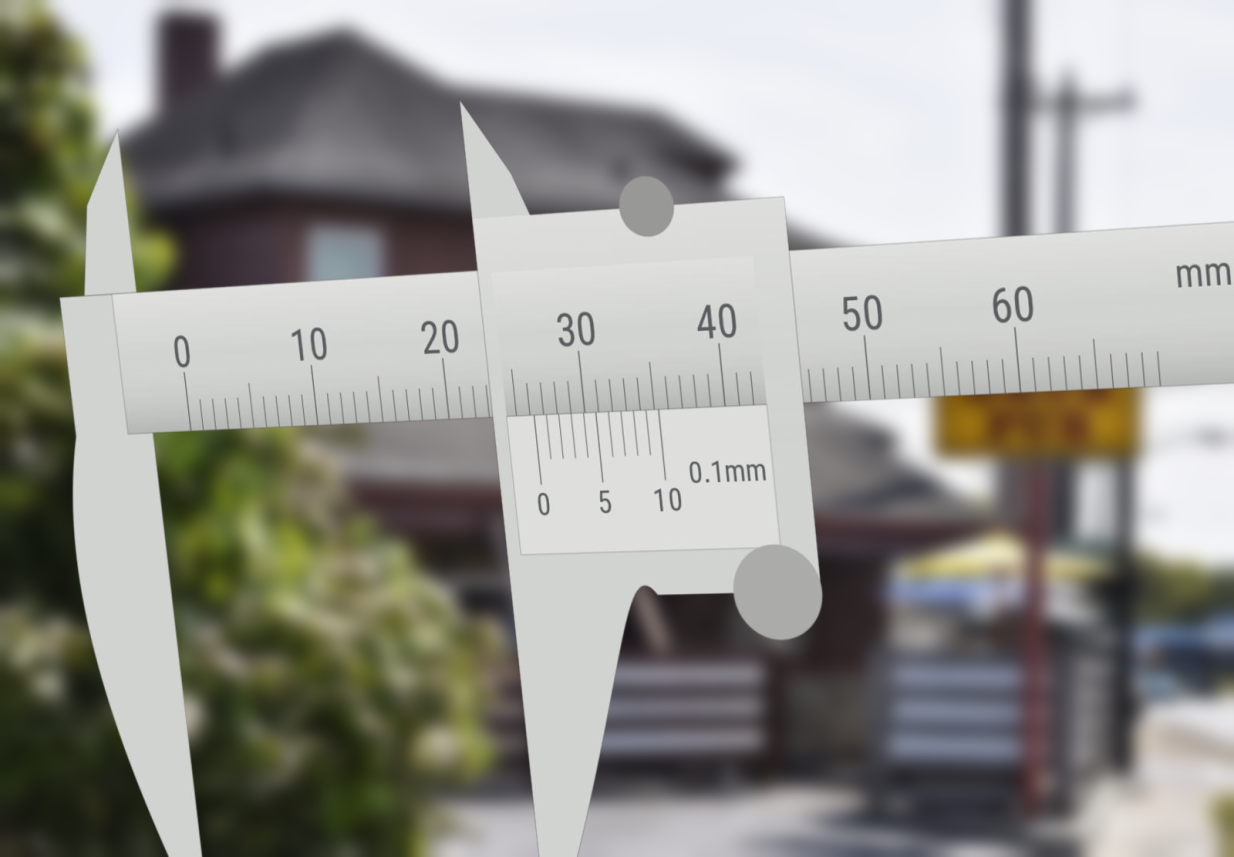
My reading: 26.3; mm
